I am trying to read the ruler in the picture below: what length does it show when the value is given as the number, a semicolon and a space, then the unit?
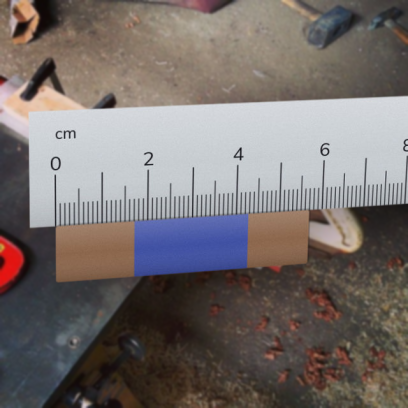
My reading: 5.7; cm
